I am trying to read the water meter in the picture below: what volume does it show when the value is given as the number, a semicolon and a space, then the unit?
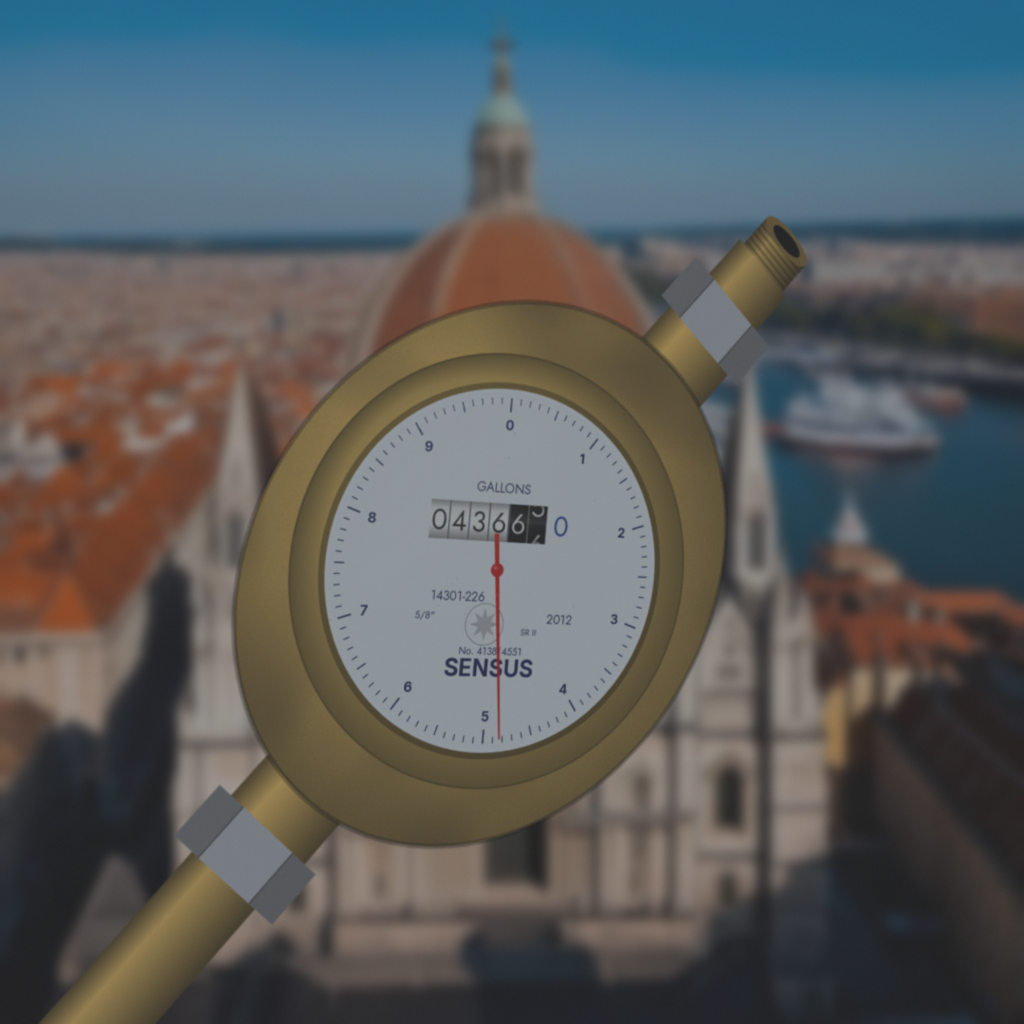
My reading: 436654.8; gal
